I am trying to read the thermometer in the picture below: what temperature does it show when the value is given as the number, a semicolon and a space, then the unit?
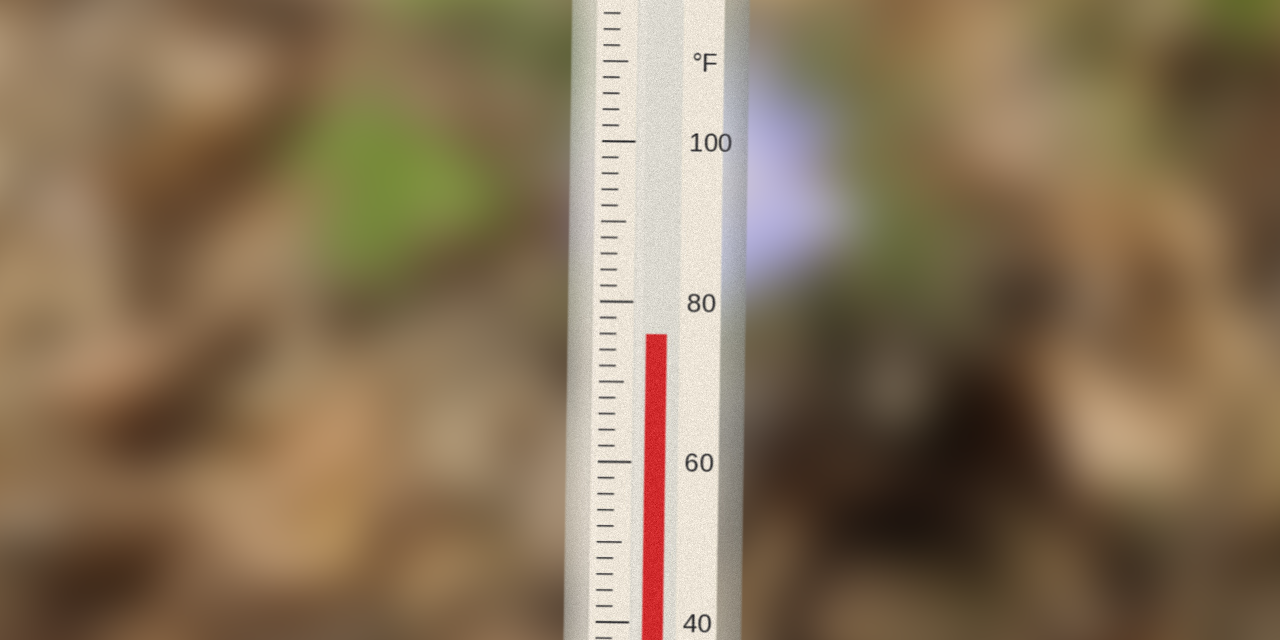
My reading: 76; °F
